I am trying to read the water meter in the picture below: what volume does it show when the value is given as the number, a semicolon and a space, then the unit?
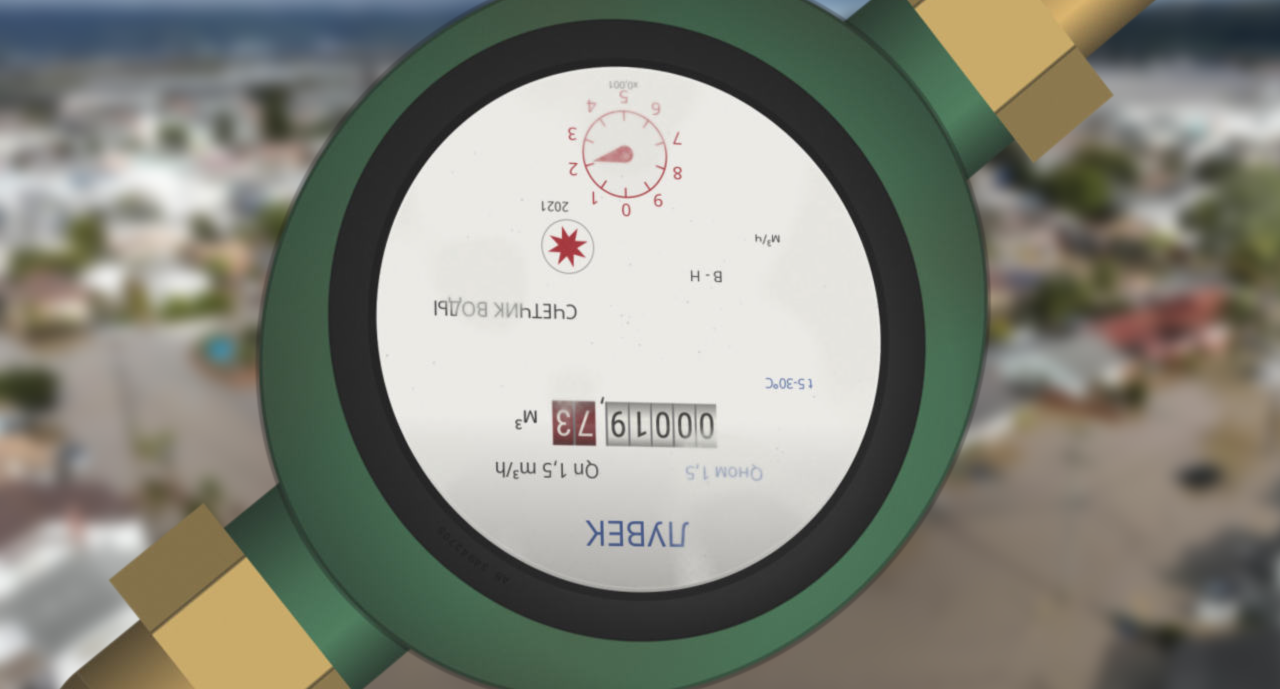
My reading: 19.732; m³
